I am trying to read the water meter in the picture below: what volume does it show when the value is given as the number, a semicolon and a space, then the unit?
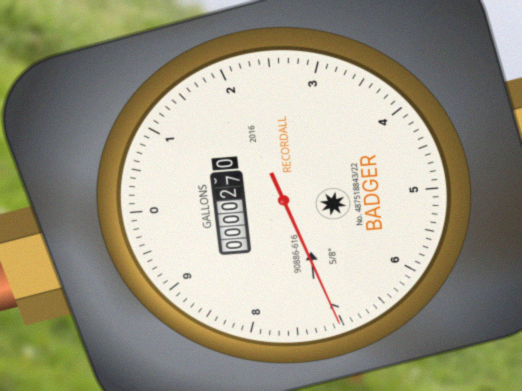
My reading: 267.0; gal
